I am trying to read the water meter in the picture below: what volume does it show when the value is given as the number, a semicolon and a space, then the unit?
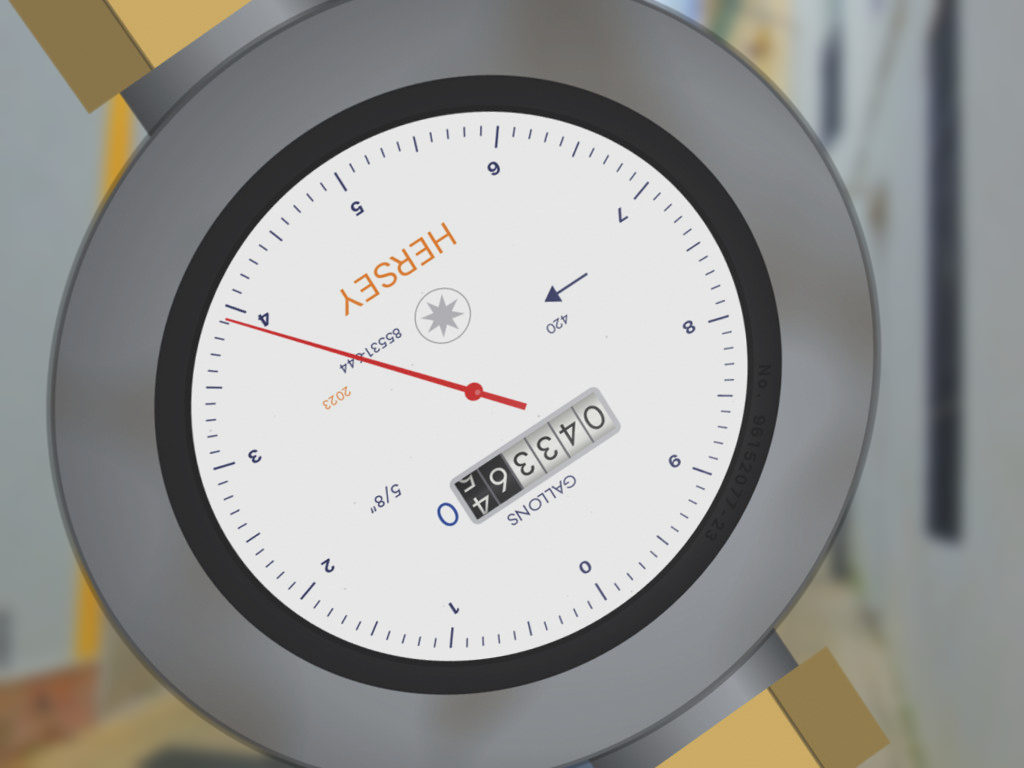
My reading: 433643.9; gal
